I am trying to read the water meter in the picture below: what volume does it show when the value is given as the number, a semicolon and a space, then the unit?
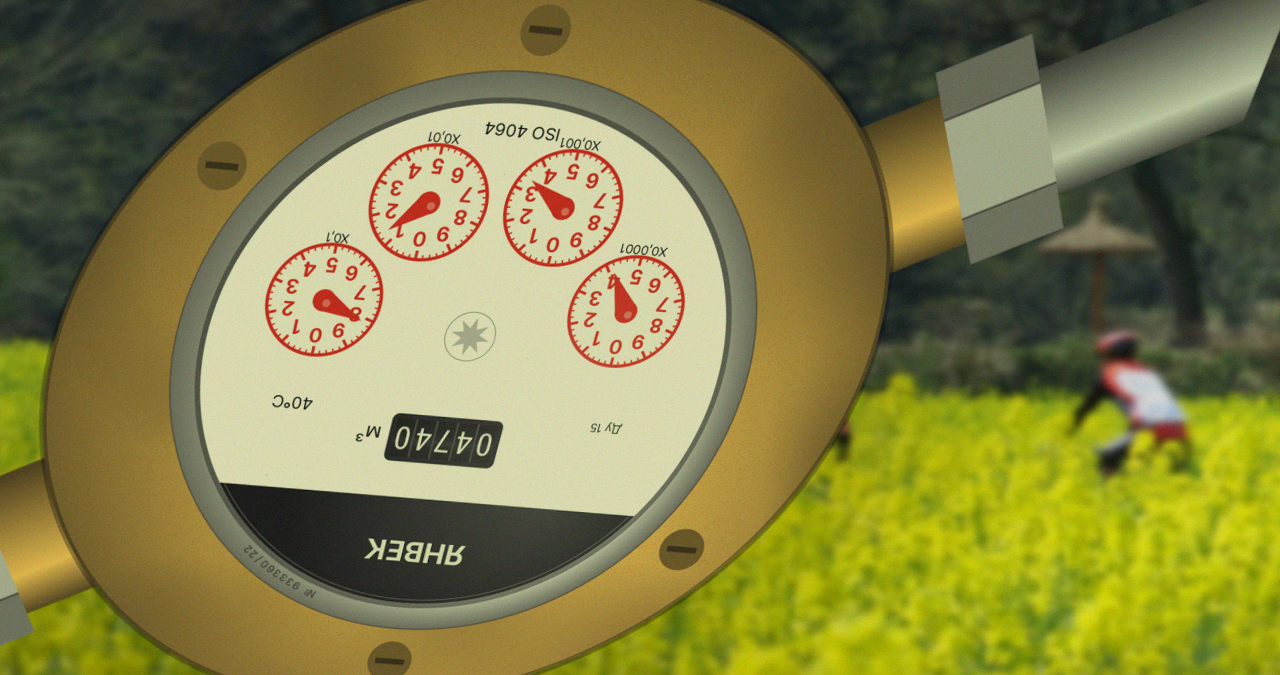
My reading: 4740.8134; m³
